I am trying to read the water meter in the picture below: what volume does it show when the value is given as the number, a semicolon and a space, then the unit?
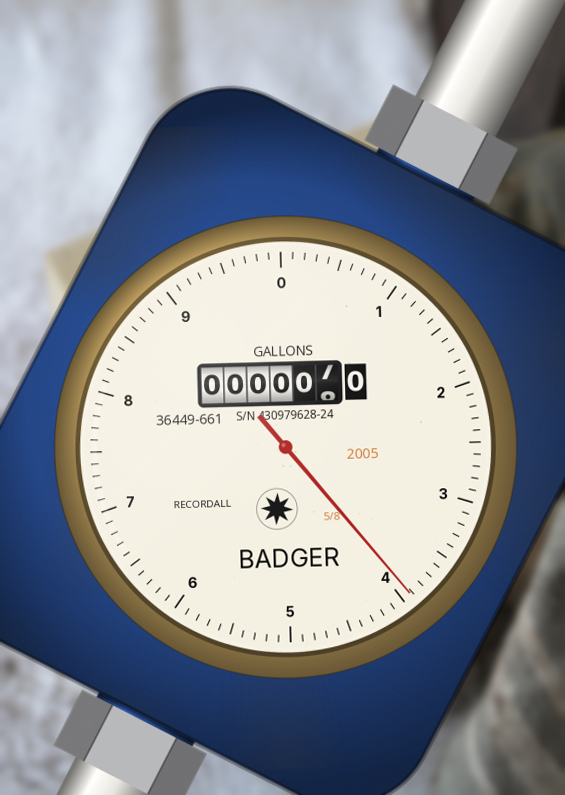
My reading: 73.9; gal
